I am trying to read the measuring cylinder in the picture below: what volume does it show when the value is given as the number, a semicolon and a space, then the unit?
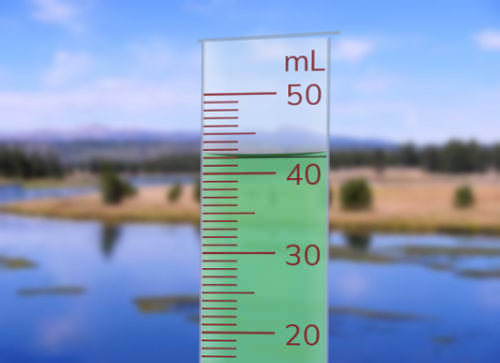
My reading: 42; mL
